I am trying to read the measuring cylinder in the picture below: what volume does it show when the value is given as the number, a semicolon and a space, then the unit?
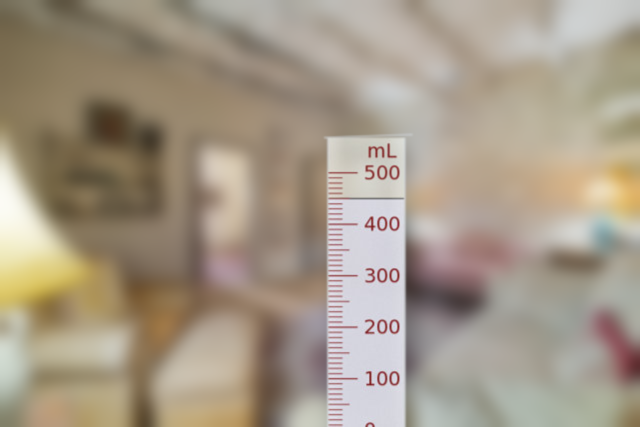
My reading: 450; mL
